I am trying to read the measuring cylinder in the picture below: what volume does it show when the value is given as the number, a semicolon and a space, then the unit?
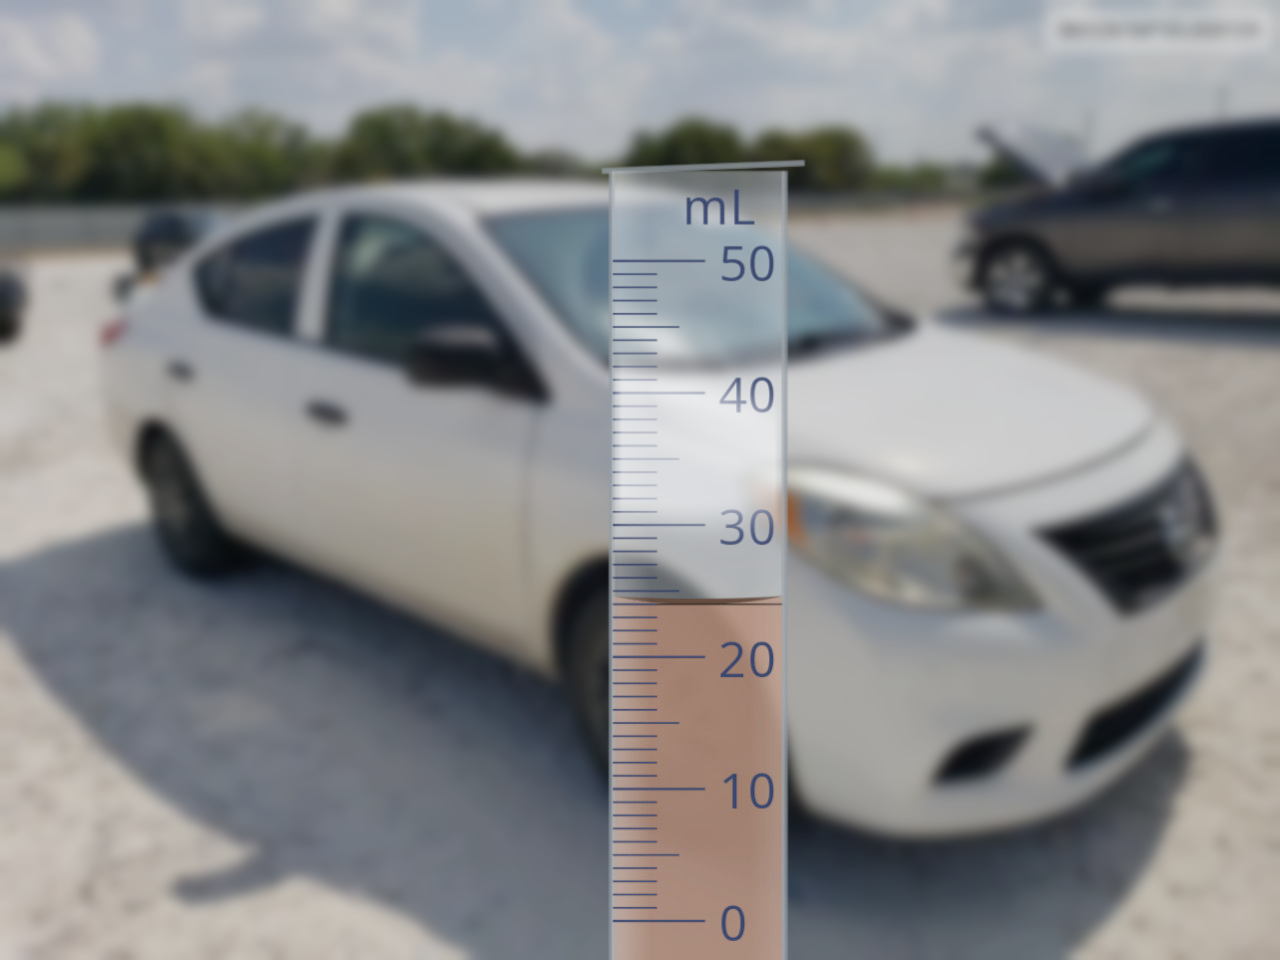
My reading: 24; mL
